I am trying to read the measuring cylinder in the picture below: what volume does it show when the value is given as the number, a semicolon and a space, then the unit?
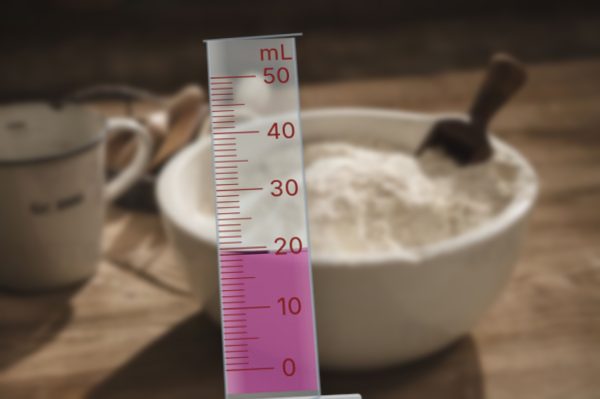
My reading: 19; mL
